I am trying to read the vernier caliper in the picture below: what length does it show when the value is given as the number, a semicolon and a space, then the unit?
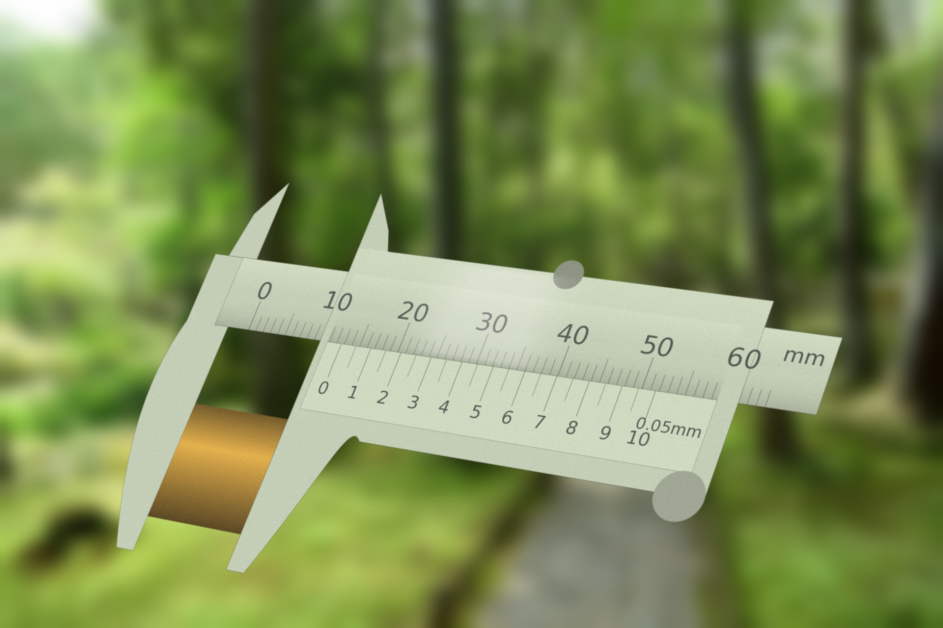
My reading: 12.6; mm
